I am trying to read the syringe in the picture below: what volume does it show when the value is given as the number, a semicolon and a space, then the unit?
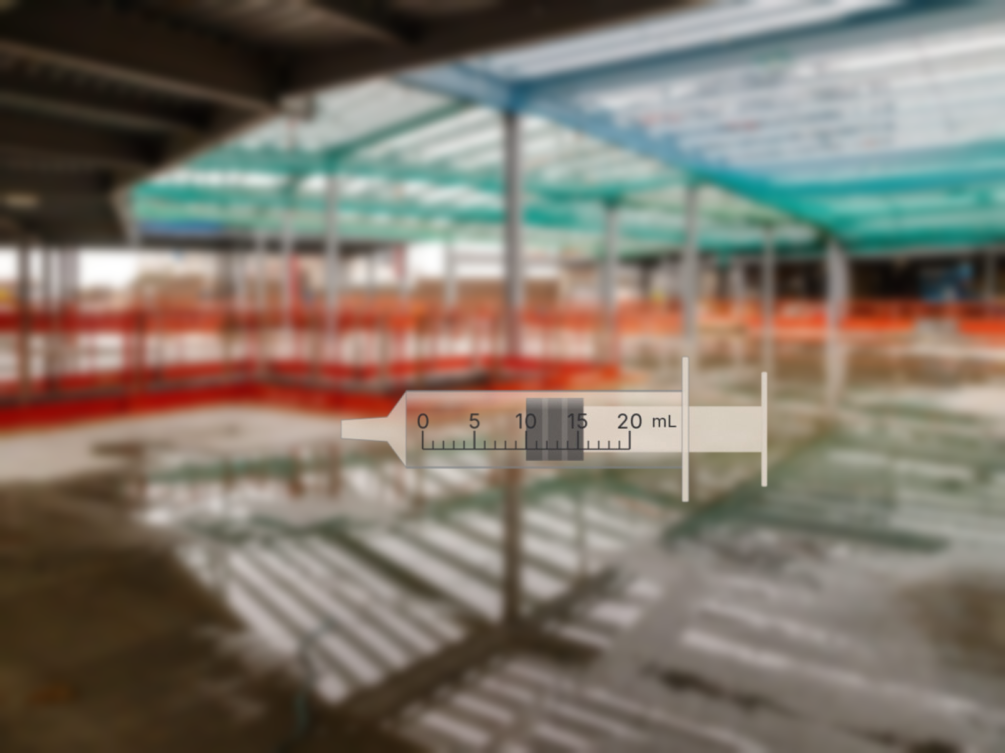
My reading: 10; mL
